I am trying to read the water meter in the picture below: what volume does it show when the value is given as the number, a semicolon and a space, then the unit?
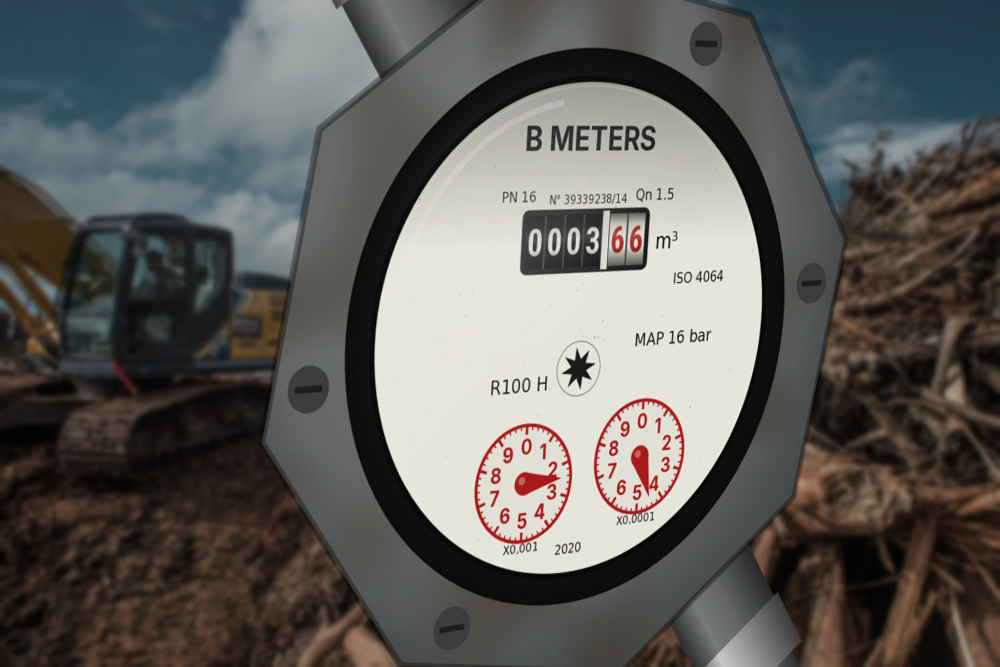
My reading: 3.6624; m³
